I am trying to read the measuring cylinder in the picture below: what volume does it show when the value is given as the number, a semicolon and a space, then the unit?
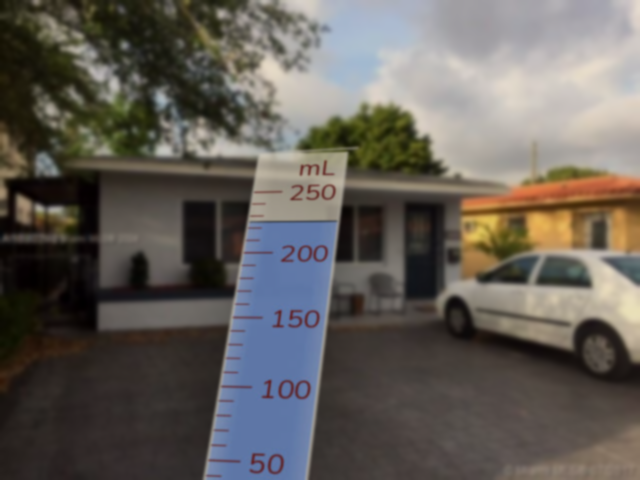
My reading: 225; mL
